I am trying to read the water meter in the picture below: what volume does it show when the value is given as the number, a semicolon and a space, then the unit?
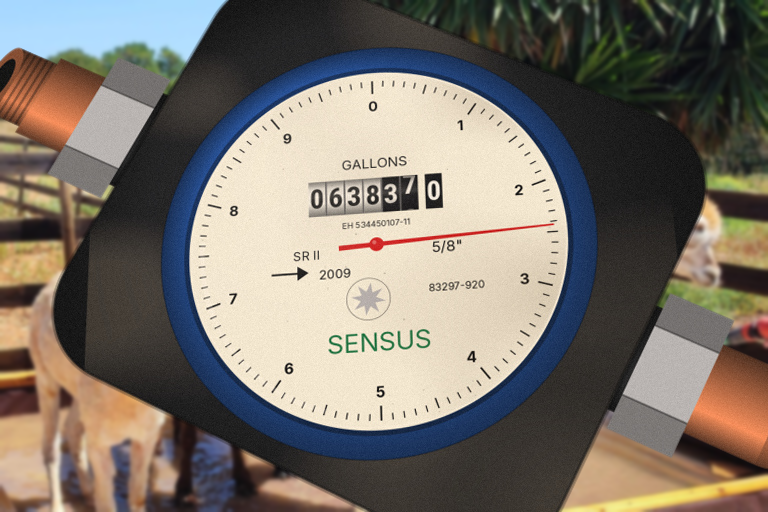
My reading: 638372.4; gal
